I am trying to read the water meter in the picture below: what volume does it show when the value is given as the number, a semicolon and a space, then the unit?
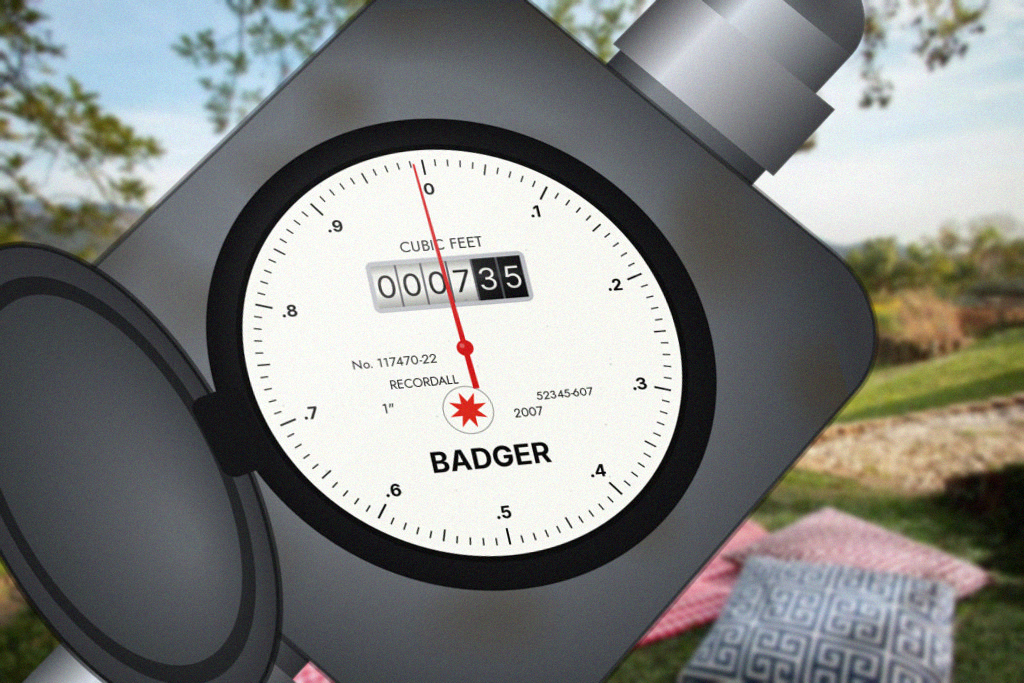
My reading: 734.99; ft³
